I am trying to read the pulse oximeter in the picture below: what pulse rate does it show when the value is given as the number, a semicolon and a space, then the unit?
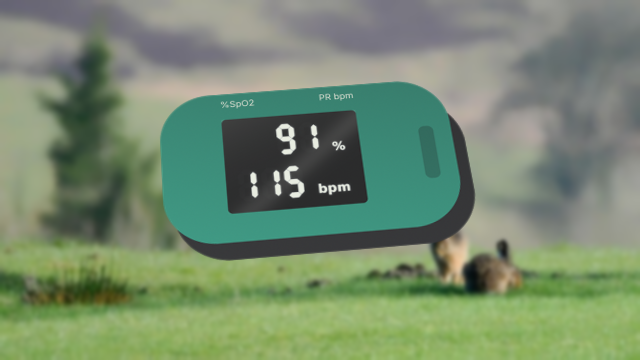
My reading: 115; bpm
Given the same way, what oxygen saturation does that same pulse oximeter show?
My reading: 91; %
